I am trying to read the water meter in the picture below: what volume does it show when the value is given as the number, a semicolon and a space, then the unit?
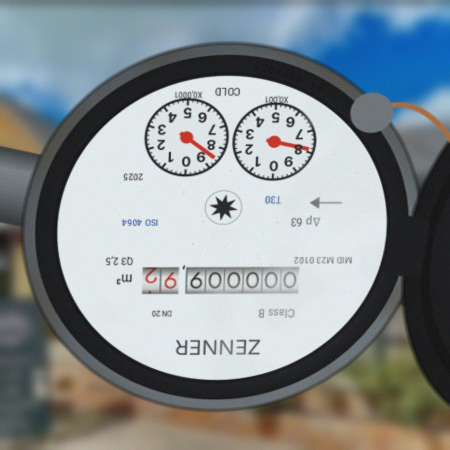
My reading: 9.9178; m³
